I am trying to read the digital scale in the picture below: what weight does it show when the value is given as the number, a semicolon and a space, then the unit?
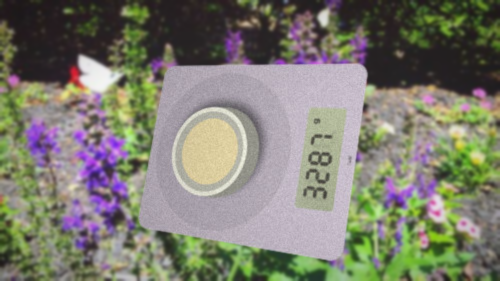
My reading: 3287; g
